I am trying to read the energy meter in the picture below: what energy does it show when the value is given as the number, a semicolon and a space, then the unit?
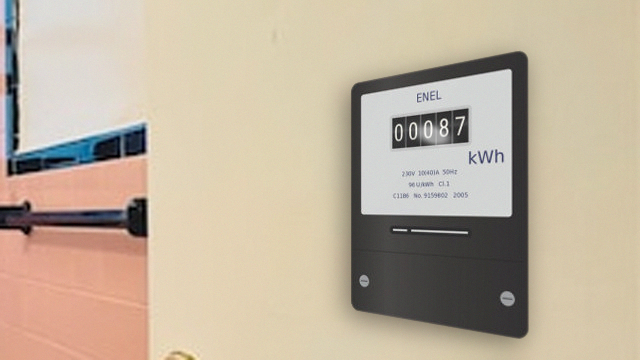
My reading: 87; kWh
